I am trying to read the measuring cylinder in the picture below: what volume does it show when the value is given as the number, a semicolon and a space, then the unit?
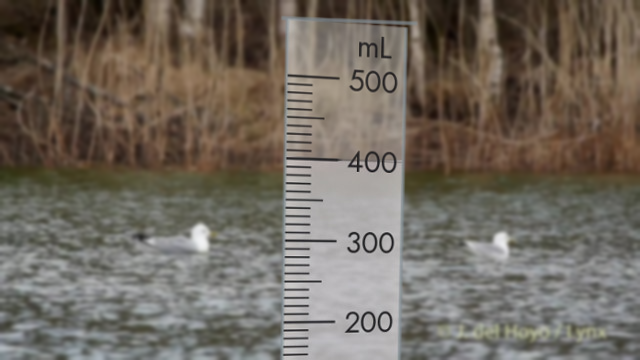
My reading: 400; mL
